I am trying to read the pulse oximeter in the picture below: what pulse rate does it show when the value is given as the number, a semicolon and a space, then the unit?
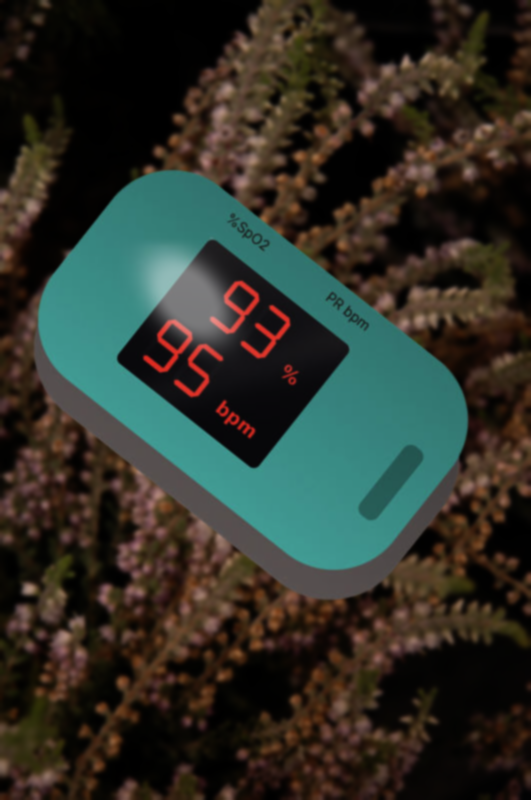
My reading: 95; bpm
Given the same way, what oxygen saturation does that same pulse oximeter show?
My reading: 93; %
